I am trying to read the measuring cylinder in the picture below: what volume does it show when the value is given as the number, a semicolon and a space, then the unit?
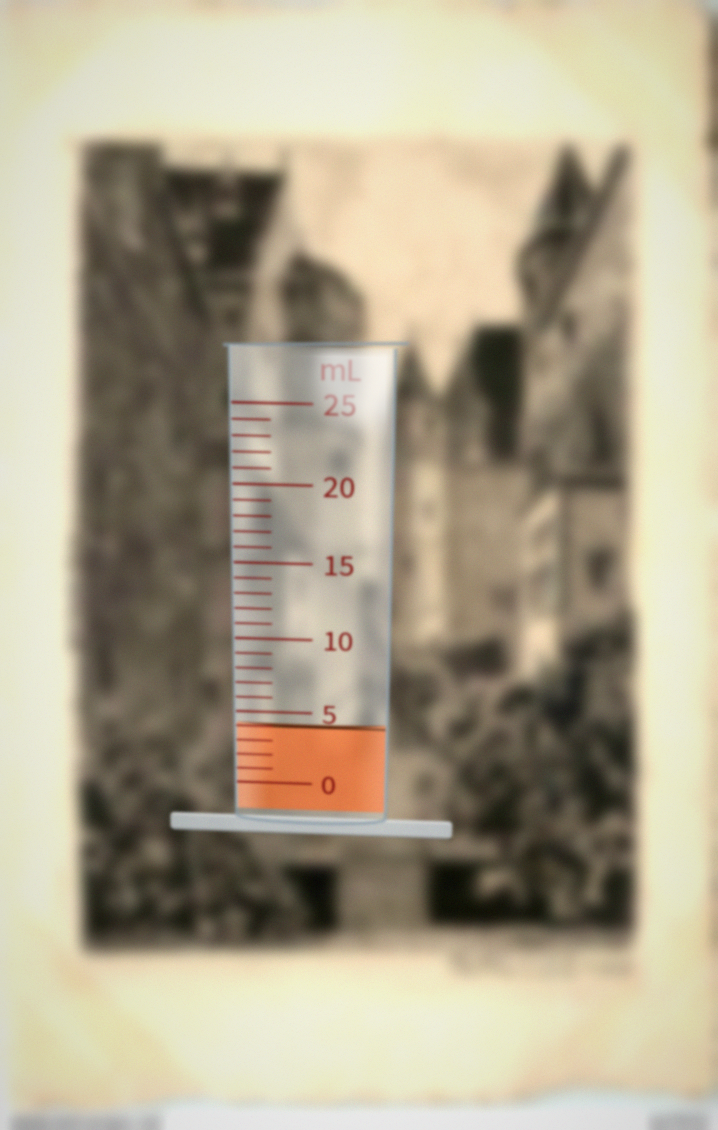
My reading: 4; mL
